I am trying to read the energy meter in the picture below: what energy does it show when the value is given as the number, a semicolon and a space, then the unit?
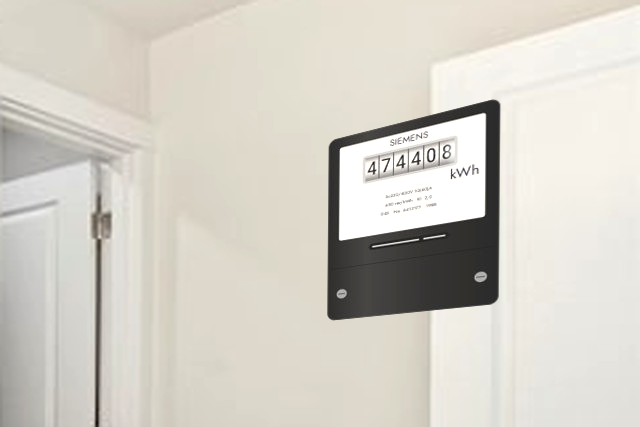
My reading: 474408; kWh
